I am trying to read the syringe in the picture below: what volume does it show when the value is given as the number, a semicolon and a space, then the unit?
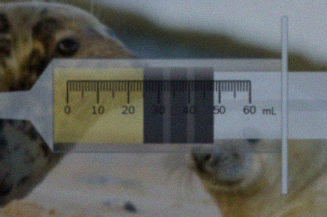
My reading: 25; mL
